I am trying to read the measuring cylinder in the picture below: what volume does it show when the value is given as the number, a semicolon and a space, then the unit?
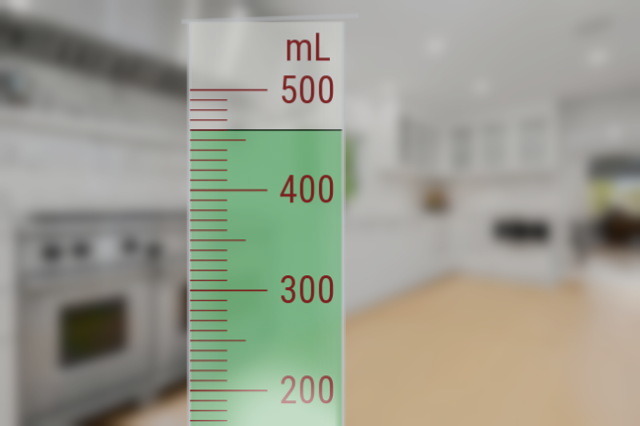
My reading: 460; mL
